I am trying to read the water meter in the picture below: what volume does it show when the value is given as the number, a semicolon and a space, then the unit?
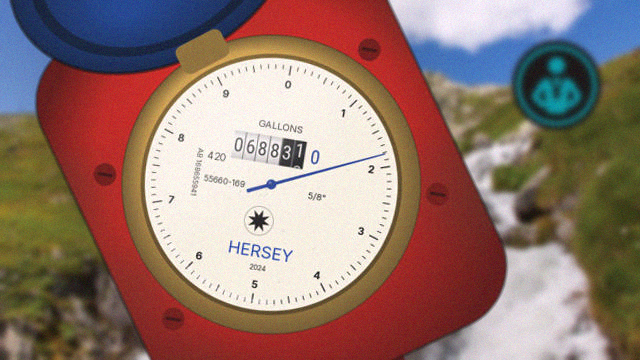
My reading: 688311.8; gal
